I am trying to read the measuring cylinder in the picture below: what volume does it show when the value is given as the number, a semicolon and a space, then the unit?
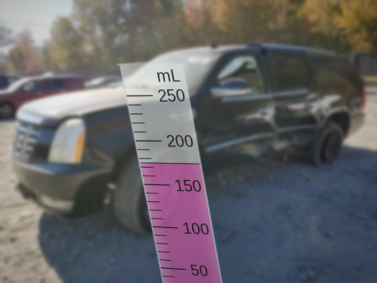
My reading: 175; mL
